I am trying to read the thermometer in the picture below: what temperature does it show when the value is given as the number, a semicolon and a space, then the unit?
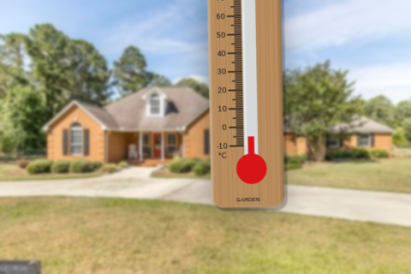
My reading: -5; °C
